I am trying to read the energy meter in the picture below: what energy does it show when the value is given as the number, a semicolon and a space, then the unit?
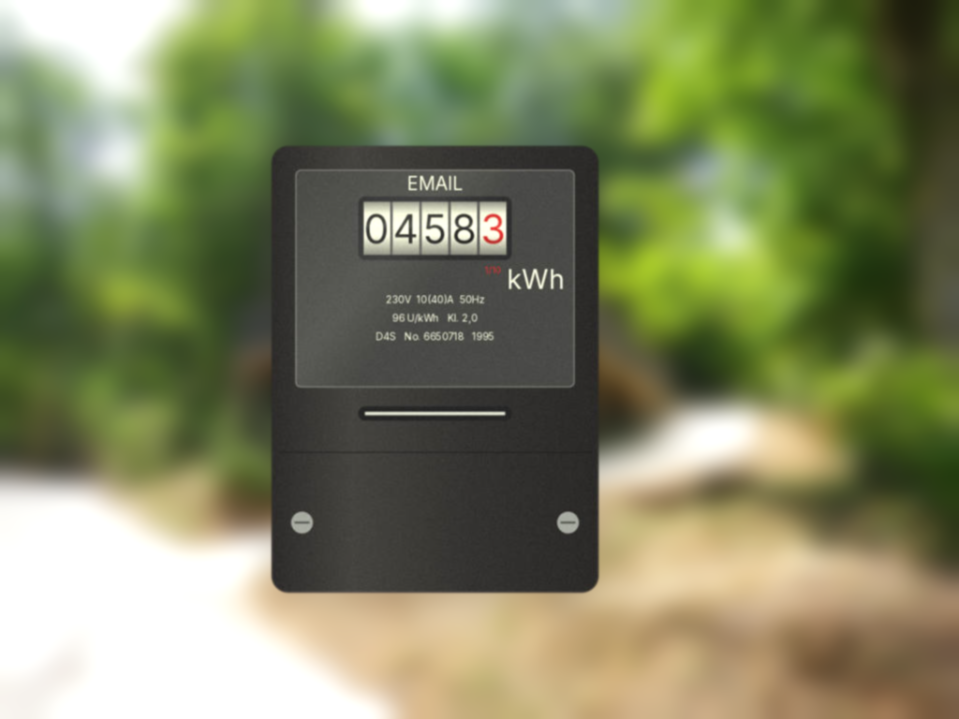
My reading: 458.3; kWh
